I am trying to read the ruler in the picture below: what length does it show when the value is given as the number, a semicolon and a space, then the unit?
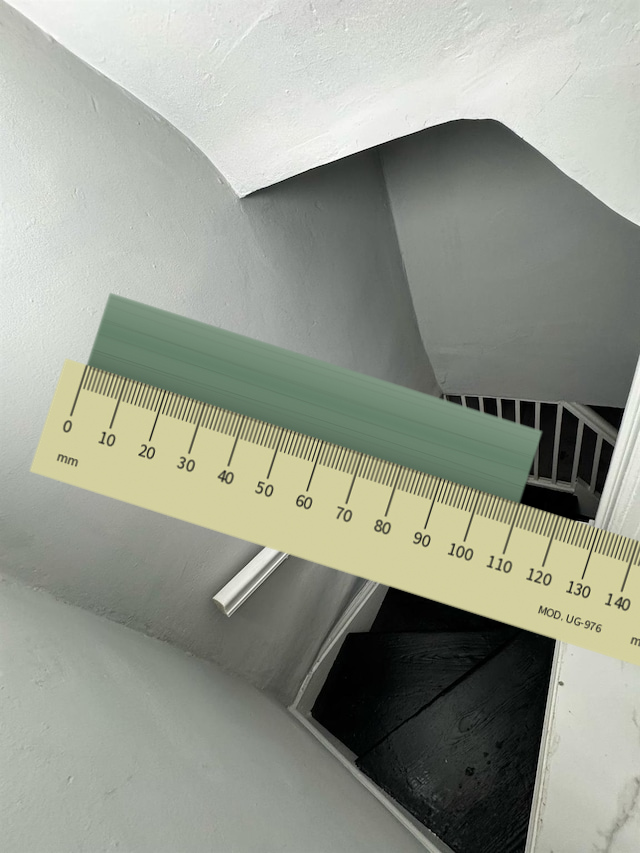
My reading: 110; mm
